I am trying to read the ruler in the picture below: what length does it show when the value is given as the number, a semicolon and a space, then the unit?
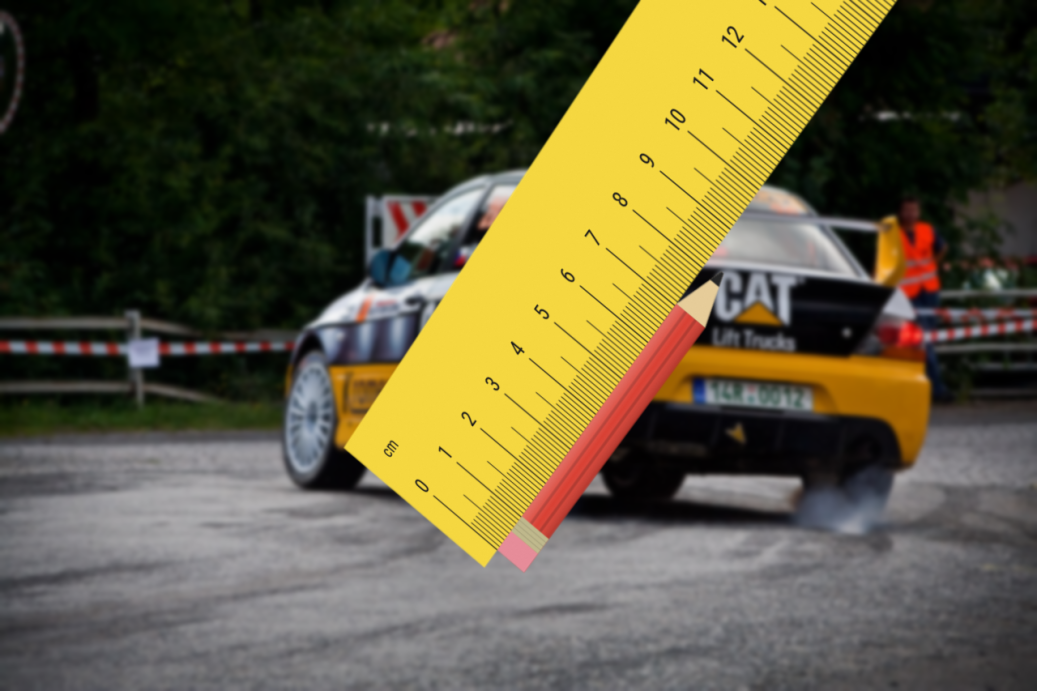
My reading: 8.2; cm
